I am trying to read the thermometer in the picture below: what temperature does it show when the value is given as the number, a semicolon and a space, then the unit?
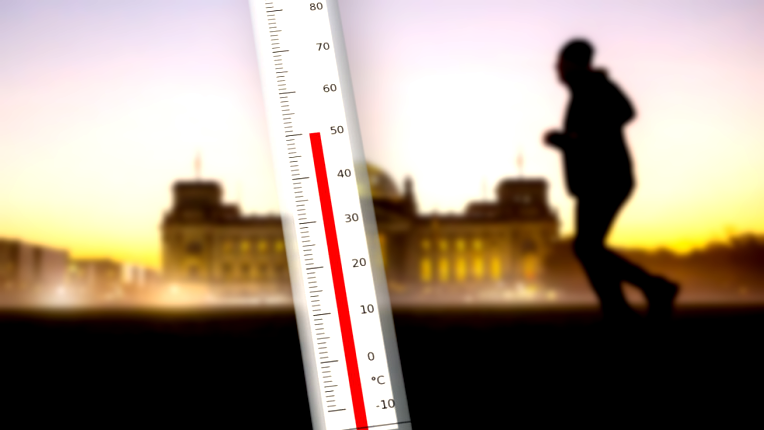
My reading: 50; °C
